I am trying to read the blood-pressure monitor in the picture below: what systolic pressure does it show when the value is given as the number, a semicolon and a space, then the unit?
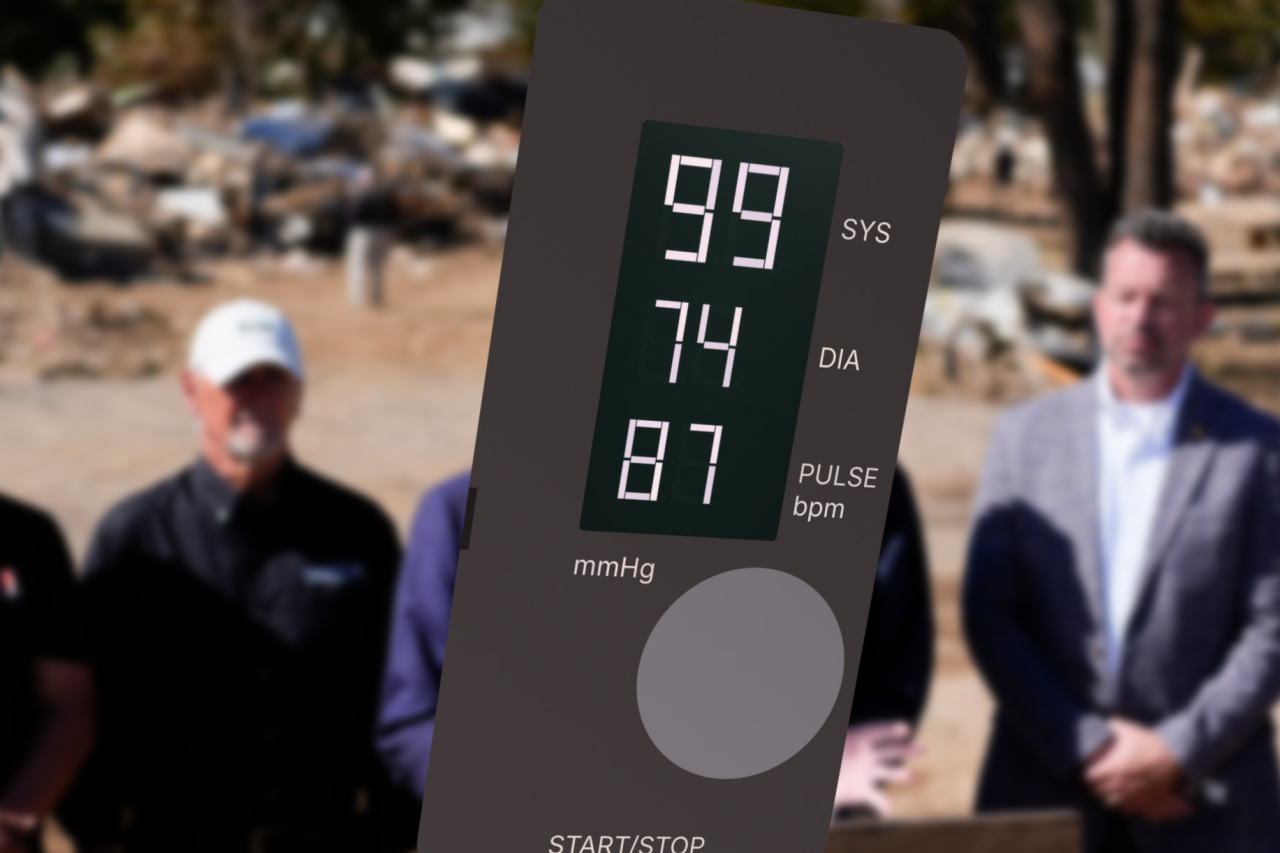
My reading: 99; mmHg
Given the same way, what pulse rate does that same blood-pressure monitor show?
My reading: 87; bpm
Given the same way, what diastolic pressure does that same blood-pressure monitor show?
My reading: 74; mmHg
